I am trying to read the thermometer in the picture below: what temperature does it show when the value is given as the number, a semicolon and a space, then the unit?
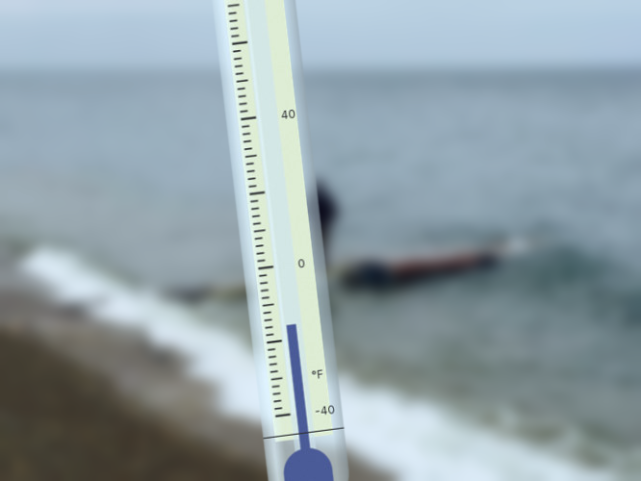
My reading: -16; °F
